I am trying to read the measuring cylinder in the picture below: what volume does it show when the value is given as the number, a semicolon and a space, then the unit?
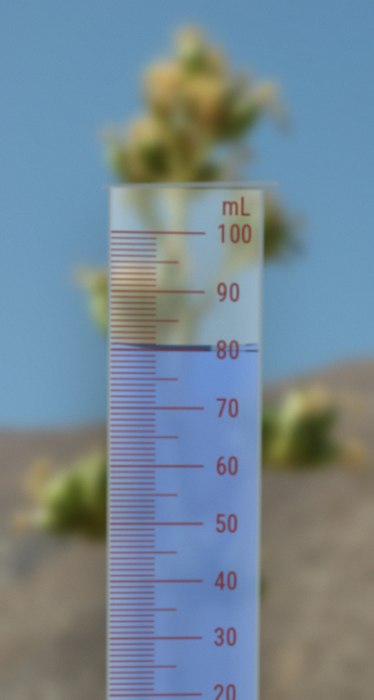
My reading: 80; mL
